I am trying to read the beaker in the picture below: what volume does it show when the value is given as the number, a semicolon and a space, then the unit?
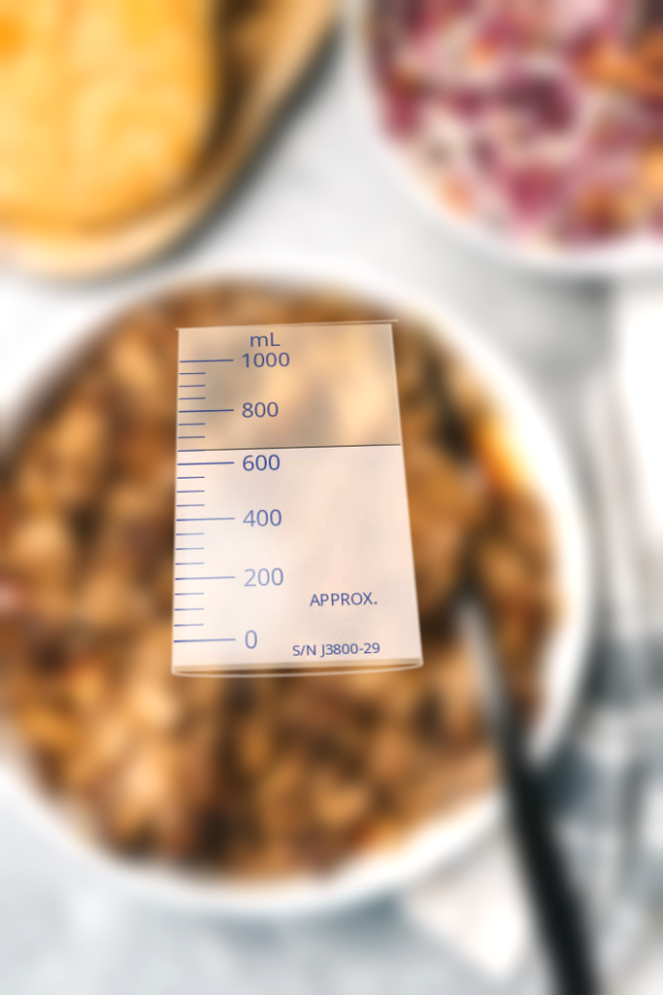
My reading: 650; mL
